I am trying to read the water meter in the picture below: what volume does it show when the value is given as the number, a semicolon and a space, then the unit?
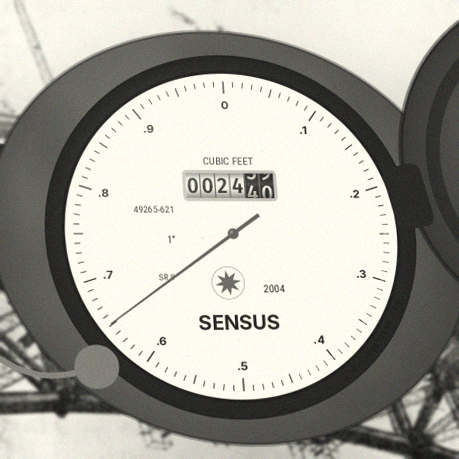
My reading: 2439.65; ft³
